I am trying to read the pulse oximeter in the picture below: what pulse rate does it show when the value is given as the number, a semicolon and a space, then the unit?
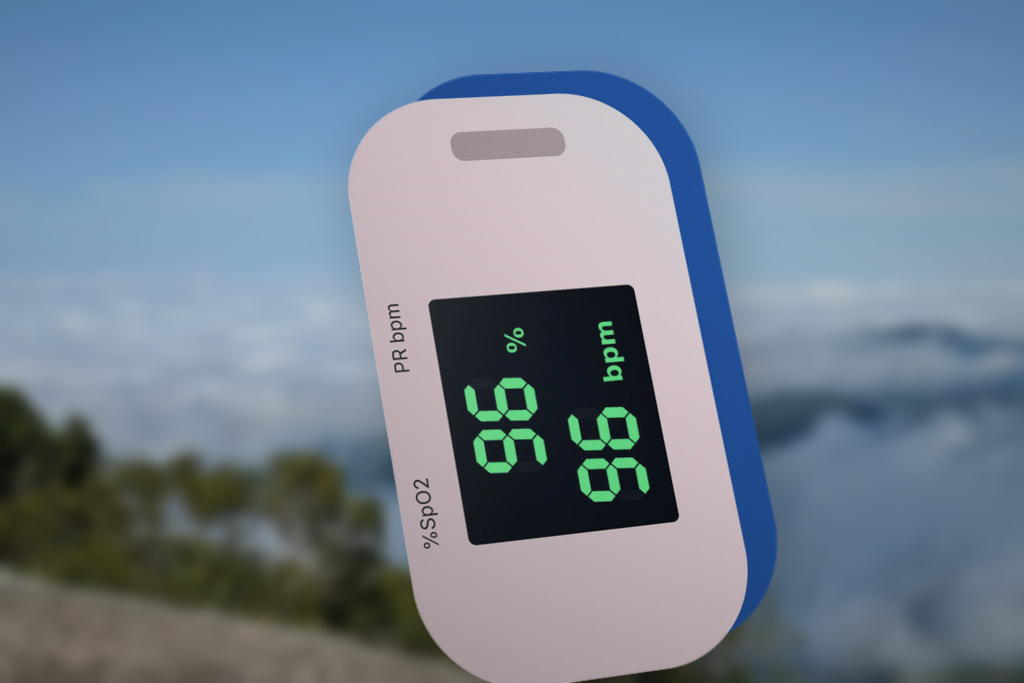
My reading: 96; bpm
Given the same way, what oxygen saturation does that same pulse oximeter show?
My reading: 96; %
